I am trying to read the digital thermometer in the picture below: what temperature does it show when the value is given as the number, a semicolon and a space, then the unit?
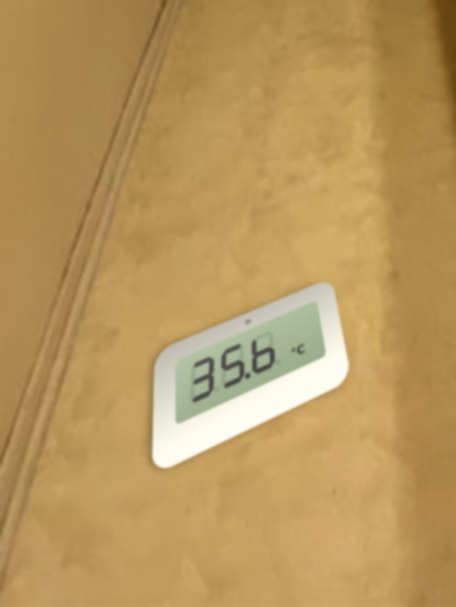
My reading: 35.6; °C
